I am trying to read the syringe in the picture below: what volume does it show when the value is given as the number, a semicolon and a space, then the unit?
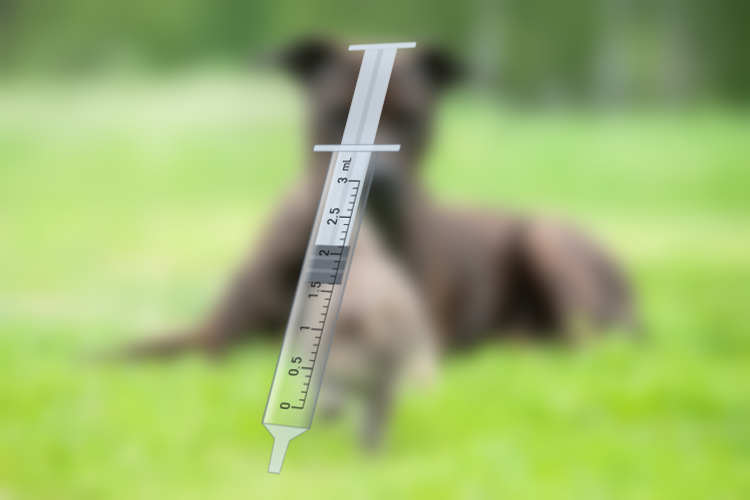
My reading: 1.6; mL
